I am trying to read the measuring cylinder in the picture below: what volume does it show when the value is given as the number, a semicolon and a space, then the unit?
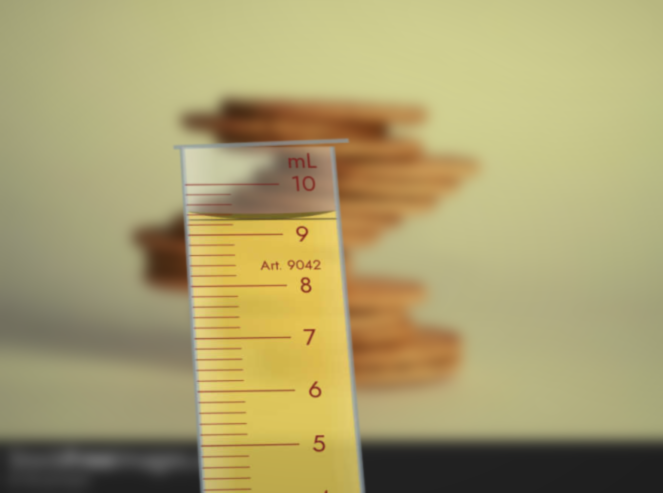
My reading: 9.3; mL
